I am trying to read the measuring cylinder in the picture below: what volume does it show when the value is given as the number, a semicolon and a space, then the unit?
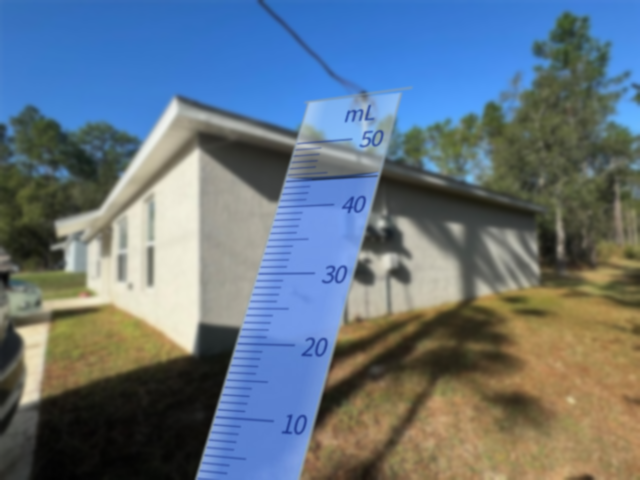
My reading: 44; mL
